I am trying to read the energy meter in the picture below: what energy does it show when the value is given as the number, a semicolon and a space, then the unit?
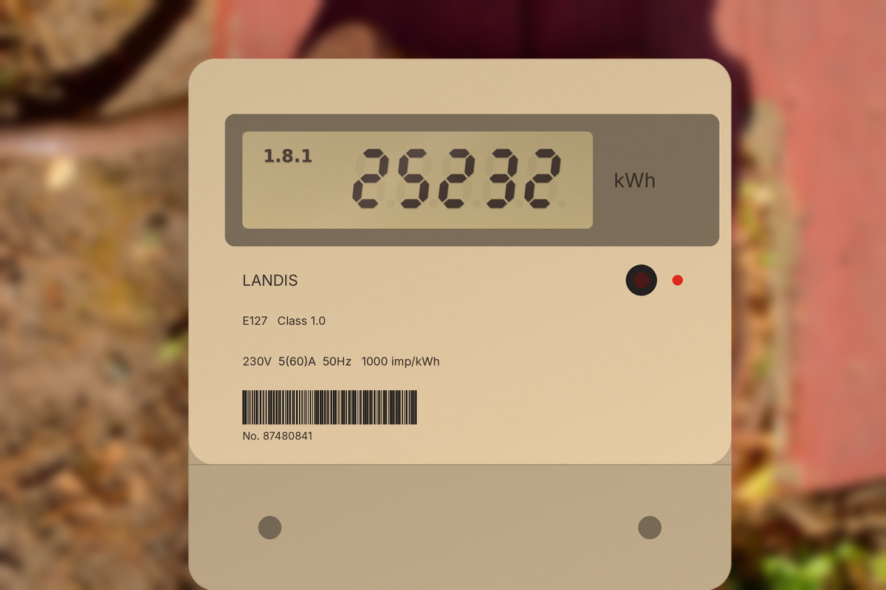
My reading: 25232; kWh
